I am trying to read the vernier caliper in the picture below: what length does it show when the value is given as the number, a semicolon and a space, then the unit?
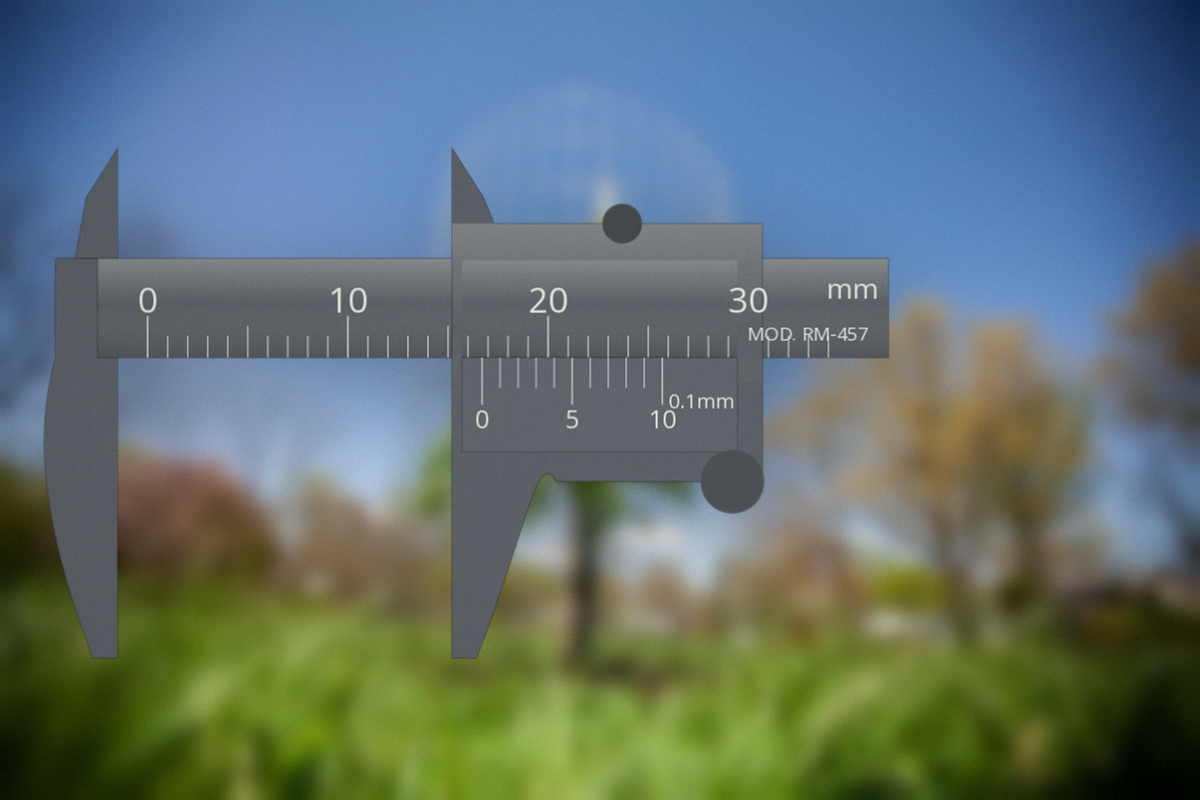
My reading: 16.7; mm
